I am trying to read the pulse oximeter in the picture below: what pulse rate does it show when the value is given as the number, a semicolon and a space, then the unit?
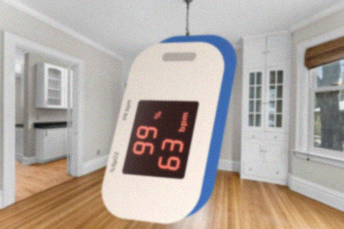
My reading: 63; bpm
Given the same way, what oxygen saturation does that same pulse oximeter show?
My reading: 99; %
